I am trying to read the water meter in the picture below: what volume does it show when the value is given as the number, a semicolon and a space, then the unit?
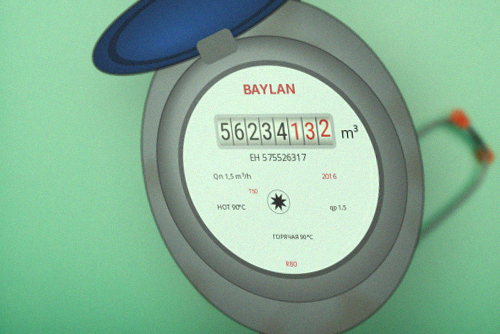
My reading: 56234.132; m³
